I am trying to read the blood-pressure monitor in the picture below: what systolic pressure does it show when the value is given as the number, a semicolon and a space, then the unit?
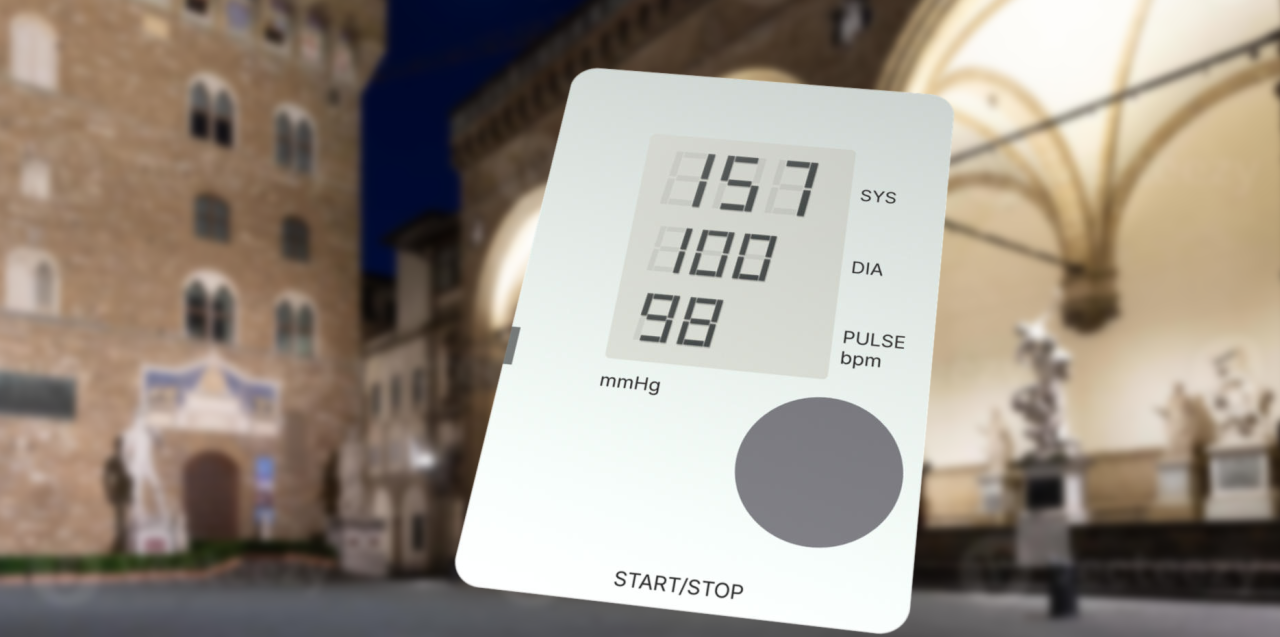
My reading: 157; mmHg
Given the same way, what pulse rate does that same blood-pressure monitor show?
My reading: 98; bpm
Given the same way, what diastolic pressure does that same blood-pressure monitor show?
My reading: 100; mmHg
